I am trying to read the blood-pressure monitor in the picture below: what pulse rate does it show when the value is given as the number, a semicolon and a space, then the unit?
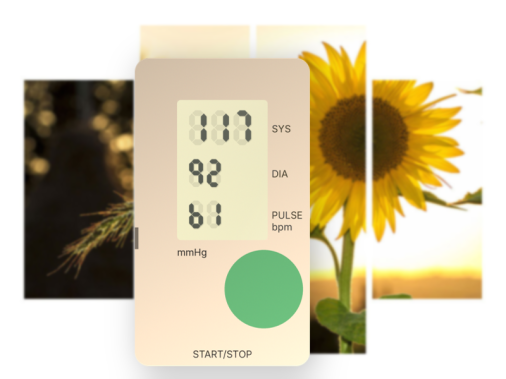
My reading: 61; bpm
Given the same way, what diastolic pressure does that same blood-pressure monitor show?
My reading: 92; mmHg
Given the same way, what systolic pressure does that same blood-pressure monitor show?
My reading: 117; mmHg
